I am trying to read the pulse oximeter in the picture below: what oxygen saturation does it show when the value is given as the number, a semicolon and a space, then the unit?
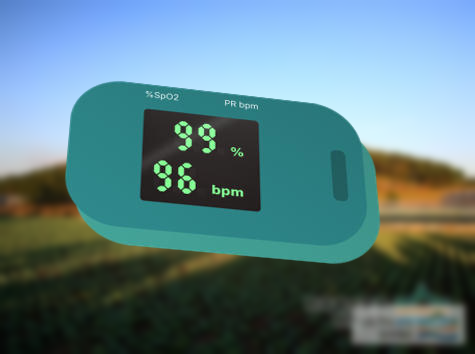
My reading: 99; %
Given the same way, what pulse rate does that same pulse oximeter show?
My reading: 96; bpm
